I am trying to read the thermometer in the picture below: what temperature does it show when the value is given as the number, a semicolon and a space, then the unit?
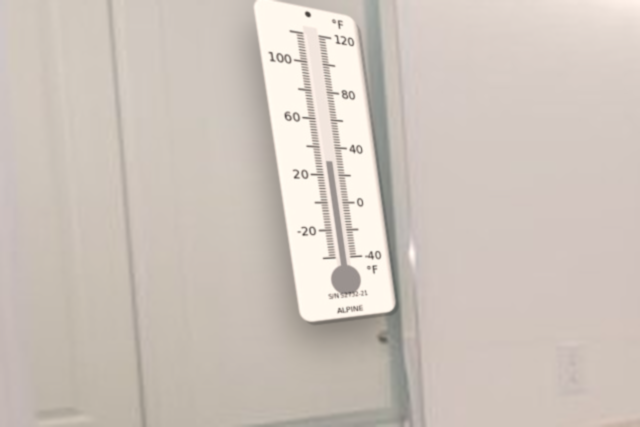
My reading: 30; °F
